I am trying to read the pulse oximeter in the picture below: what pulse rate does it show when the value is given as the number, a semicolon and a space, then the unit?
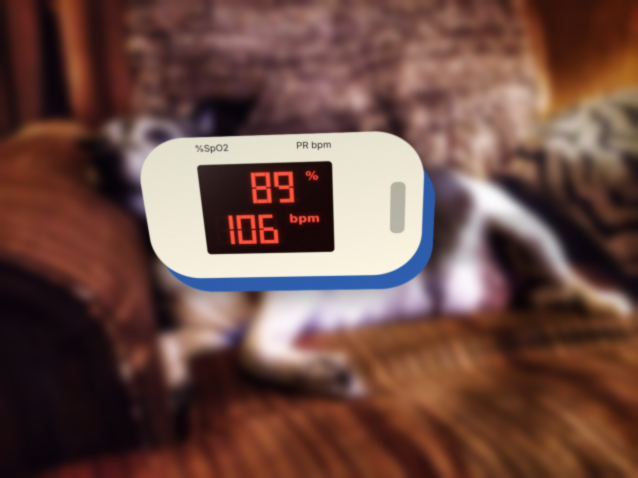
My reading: 106; bpm
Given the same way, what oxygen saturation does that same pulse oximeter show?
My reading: 89; %
